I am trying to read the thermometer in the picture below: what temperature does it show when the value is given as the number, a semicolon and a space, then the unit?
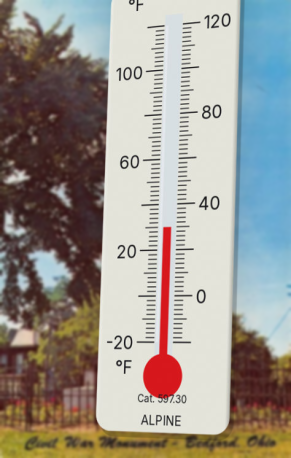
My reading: 30; °F
